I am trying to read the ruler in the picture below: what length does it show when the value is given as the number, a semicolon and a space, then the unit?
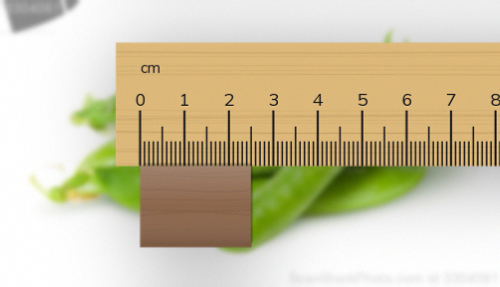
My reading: 2.5; cm
